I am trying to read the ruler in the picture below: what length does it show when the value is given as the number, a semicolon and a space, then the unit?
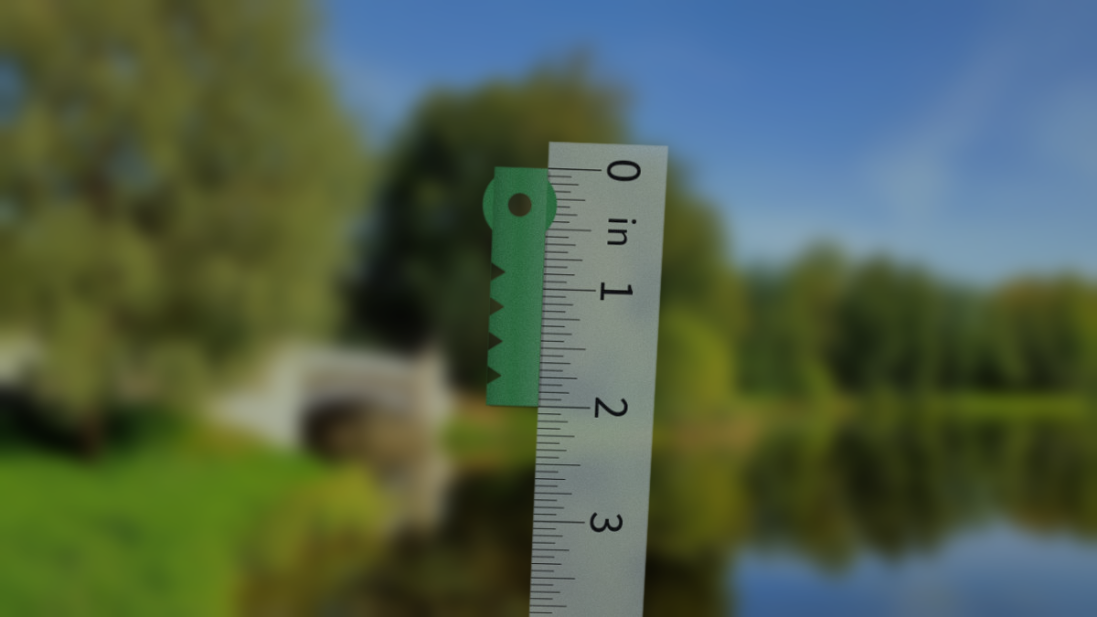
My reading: 2; in
